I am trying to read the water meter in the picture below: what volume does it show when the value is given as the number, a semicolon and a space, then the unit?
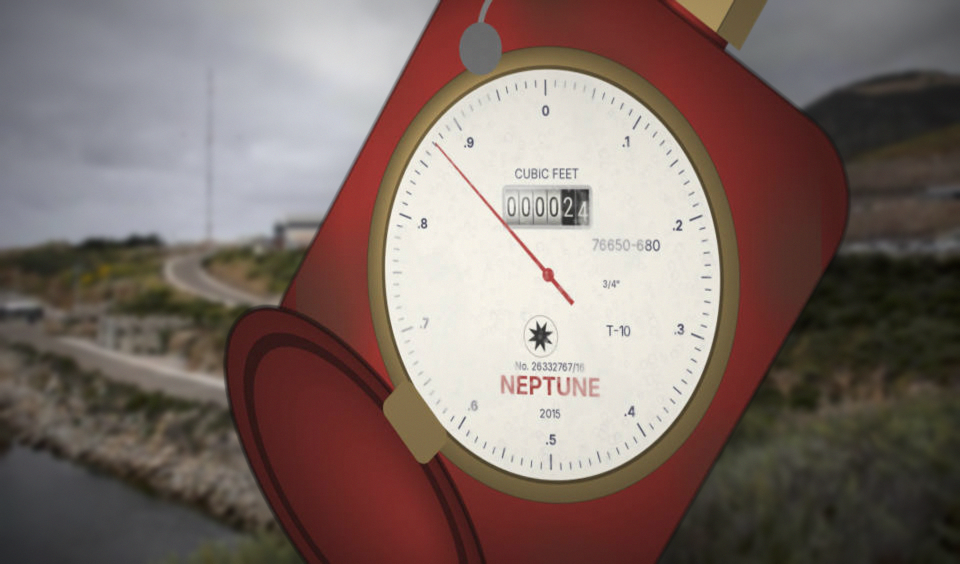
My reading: 23.87; ft³
